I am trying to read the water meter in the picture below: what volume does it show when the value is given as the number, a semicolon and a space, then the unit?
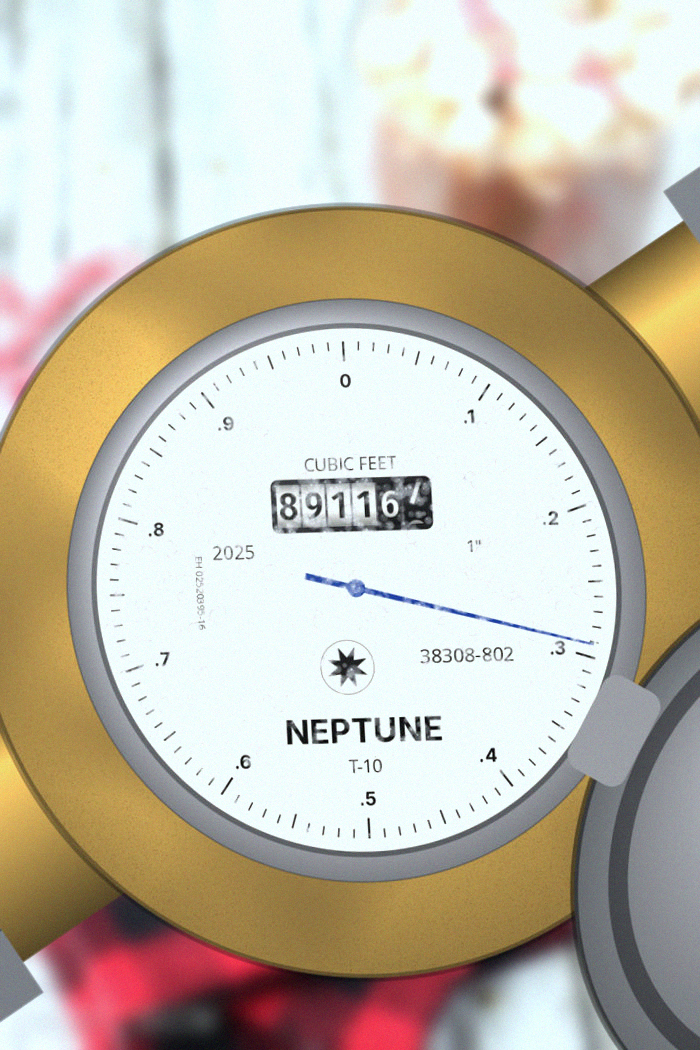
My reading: 891167.29; ft³
